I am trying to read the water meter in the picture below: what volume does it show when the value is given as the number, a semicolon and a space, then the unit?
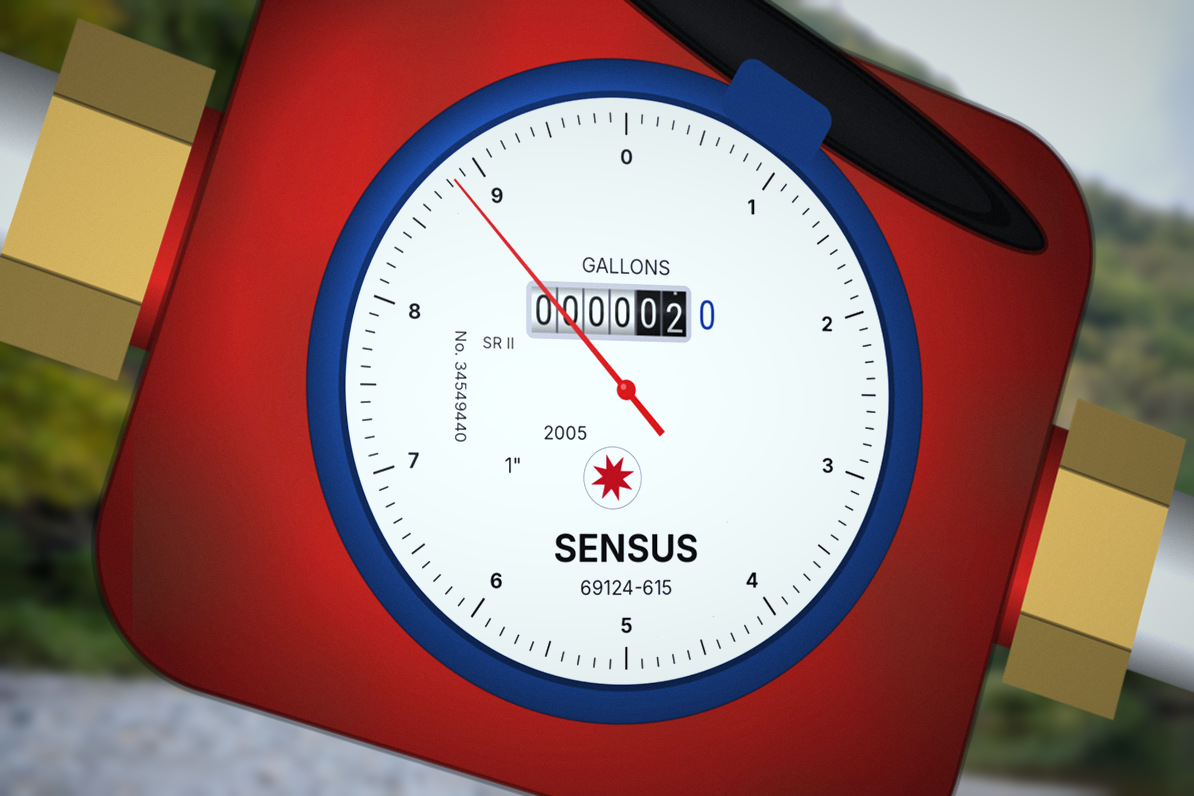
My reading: 18.8; gal
